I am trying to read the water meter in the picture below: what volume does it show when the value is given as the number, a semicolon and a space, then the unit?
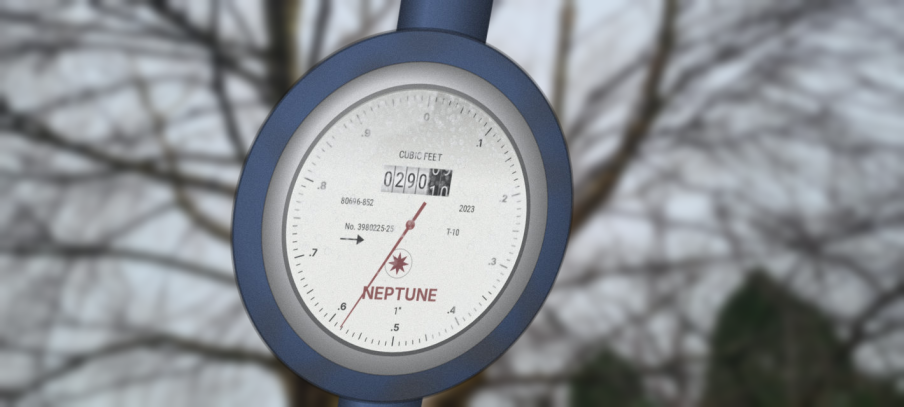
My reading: 29009.58; ft³
